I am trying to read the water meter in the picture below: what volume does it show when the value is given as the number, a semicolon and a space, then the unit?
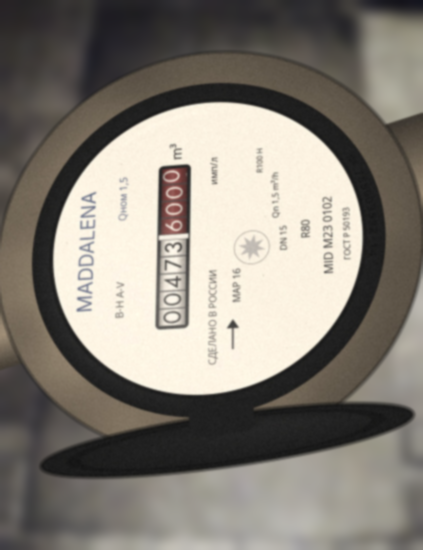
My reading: 473.6000; m³
